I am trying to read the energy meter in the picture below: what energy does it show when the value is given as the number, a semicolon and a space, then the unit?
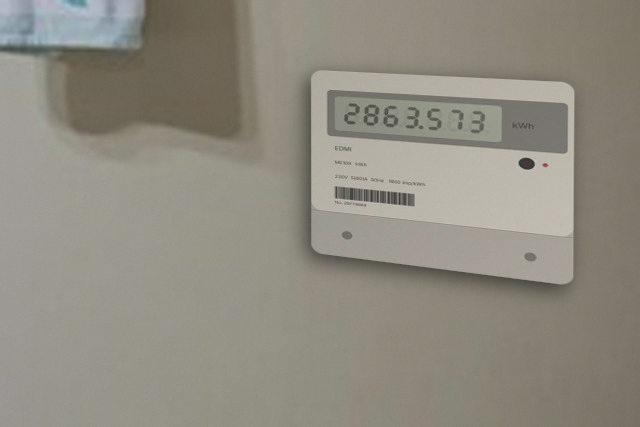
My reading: 2863.573; kWh
